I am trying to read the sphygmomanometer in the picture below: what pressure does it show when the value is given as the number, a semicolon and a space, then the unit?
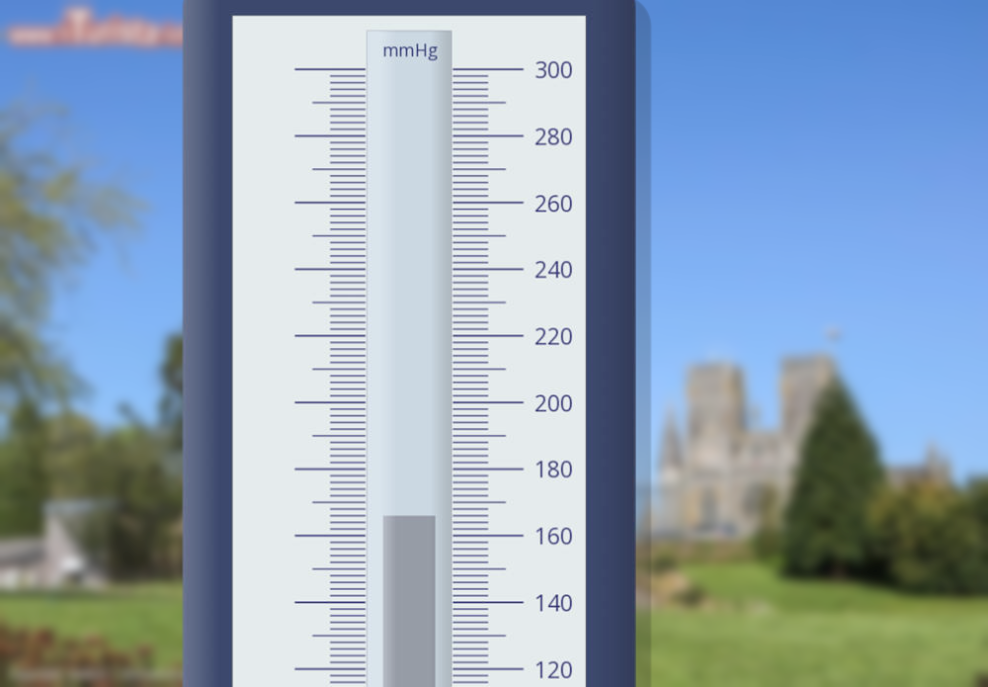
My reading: 166; mmHg
